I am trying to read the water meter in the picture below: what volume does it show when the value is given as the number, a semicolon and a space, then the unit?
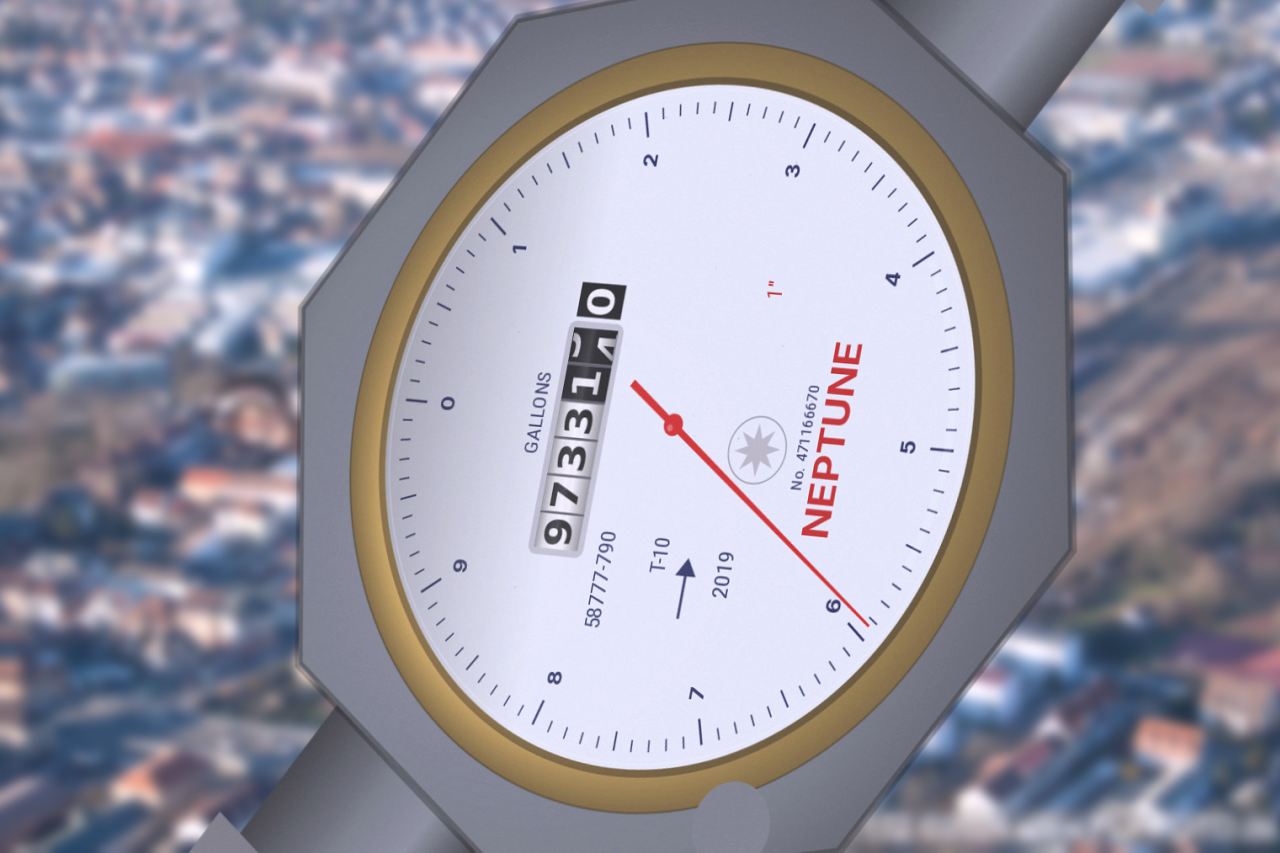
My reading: 9733135.9; gal
